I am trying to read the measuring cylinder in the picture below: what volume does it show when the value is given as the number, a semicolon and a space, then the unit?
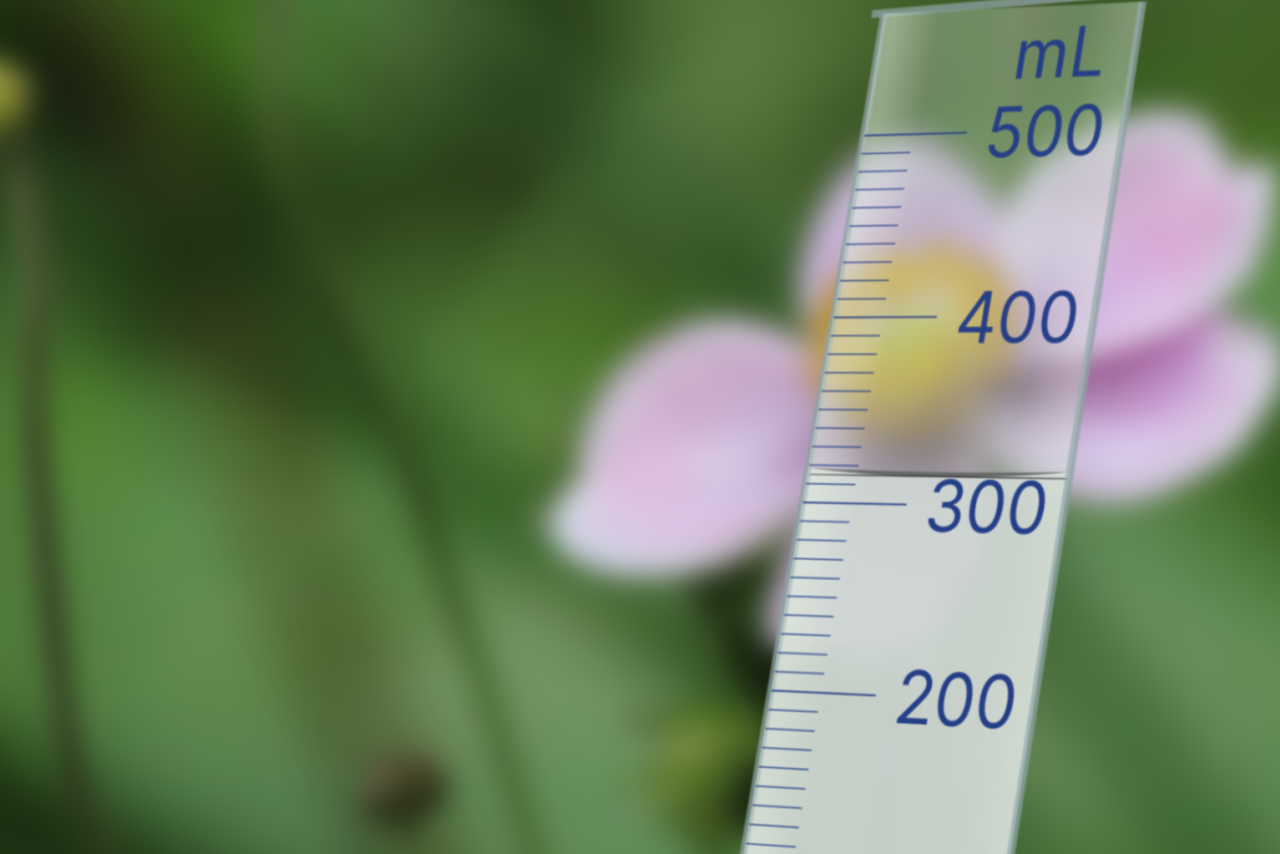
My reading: 315; mL
